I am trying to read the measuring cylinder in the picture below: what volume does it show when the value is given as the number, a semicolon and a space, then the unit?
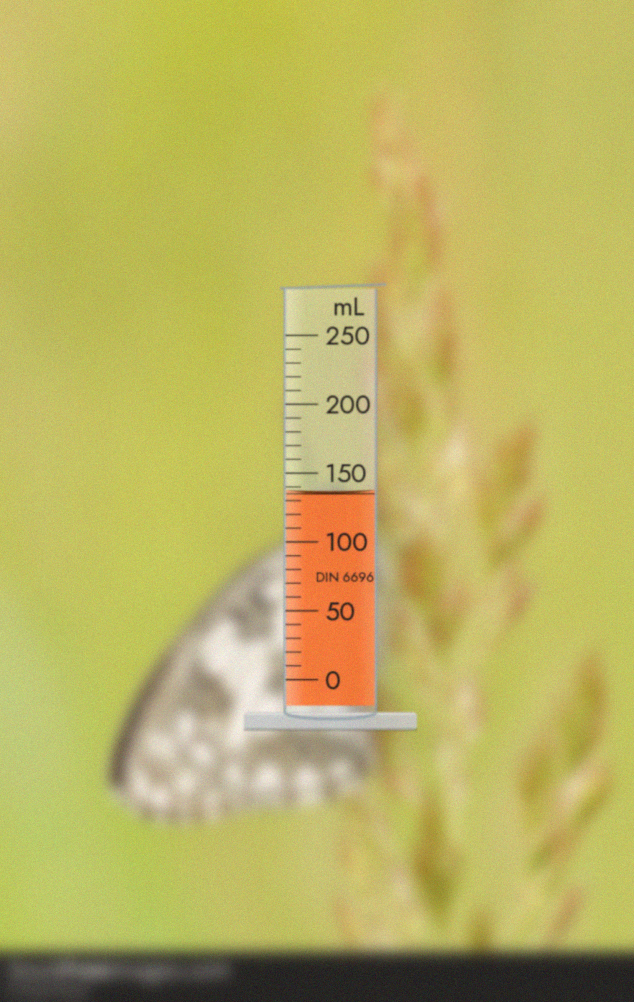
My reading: 135; mL
